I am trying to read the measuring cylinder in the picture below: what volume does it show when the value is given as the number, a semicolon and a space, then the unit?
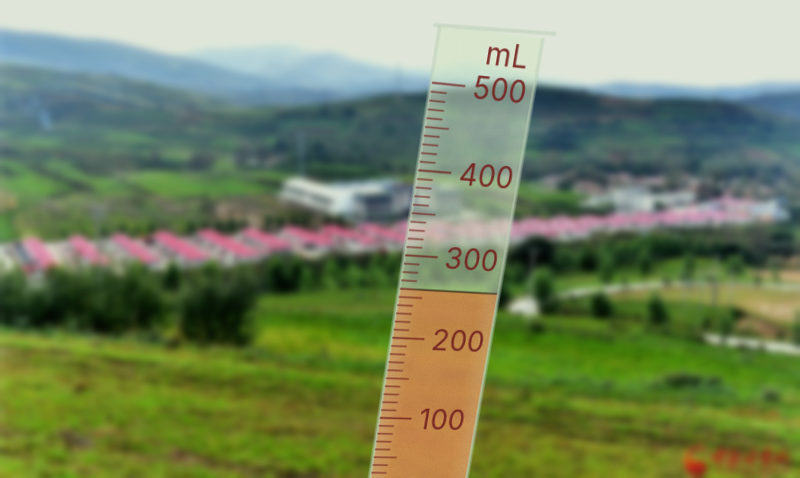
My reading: 260; mL
